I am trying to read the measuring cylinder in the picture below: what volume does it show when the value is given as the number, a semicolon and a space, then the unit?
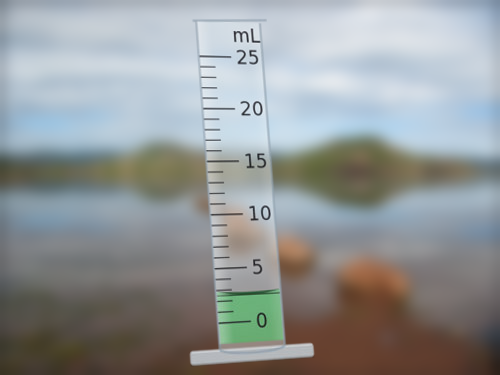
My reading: 2.5; mL
